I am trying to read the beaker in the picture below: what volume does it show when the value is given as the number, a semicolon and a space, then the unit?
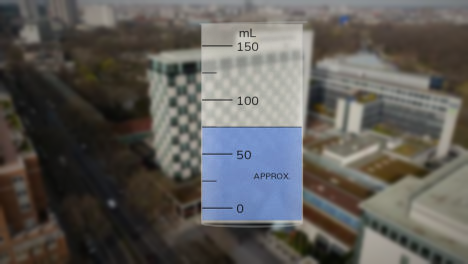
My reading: 75; mL
